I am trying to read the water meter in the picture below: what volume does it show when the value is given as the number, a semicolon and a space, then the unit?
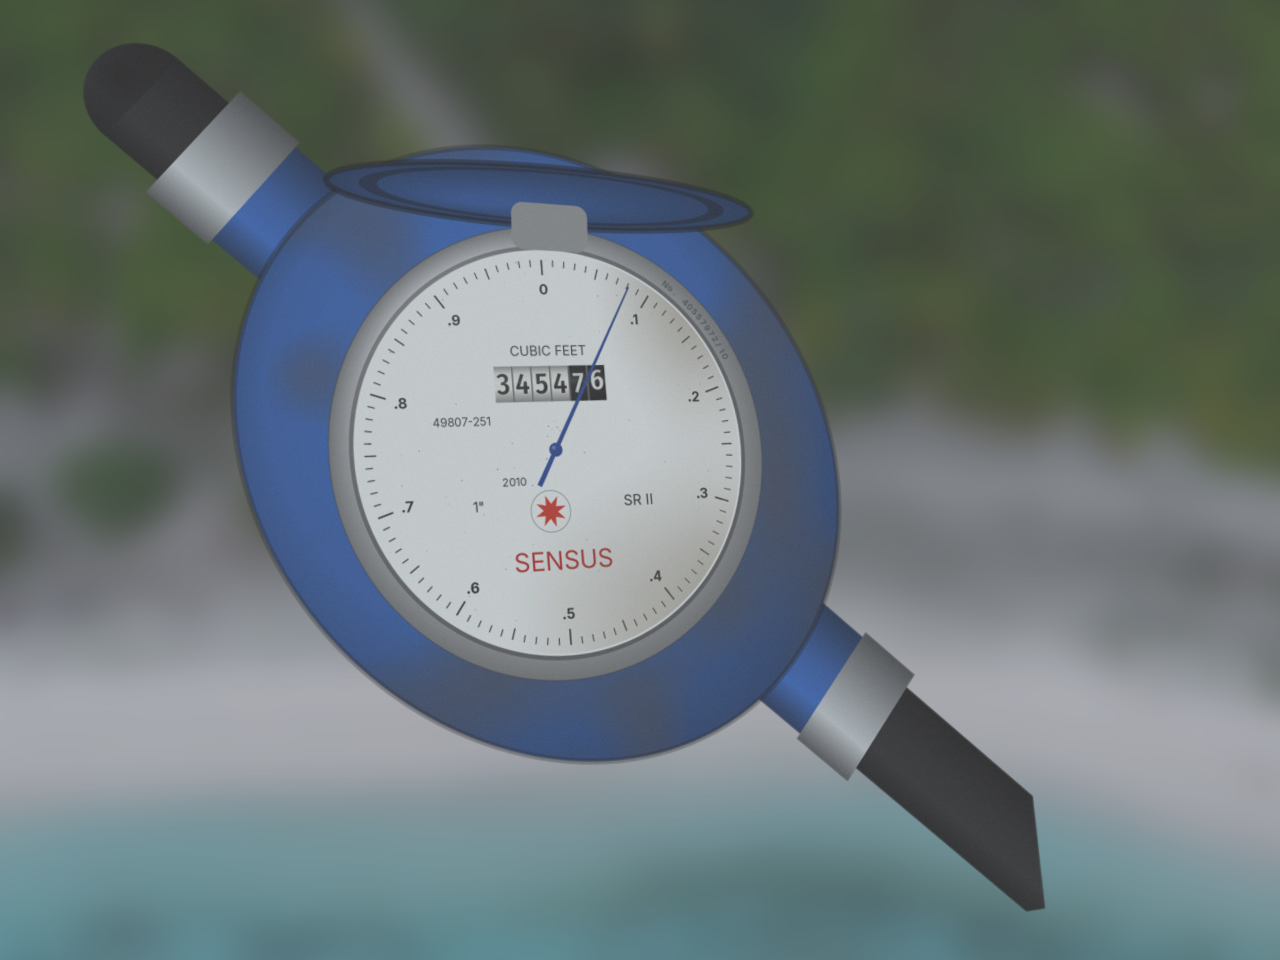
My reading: 345476.08; ft³
